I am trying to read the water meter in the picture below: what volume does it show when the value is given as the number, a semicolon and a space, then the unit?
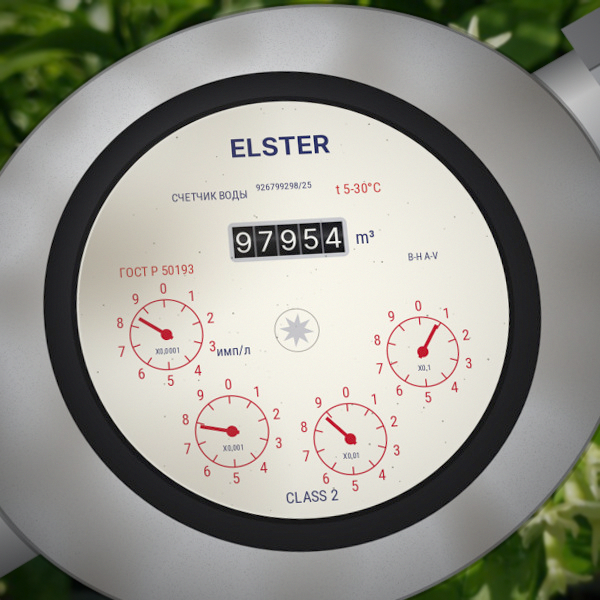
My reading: 97954.0878; m³
